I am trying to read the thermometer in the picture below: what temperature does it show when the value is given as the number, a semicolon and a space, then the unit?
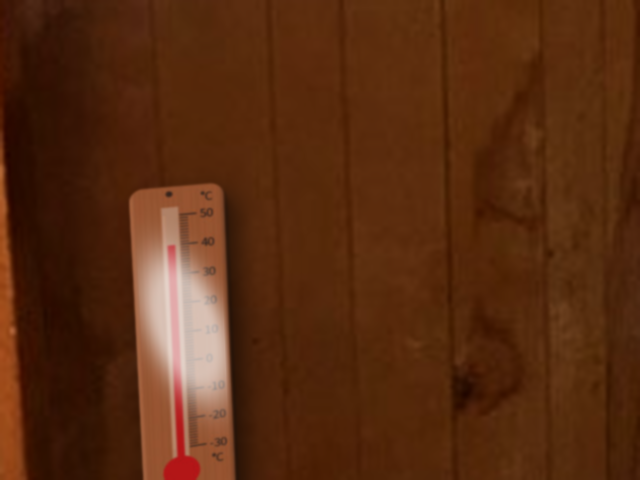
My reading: 40; °C
